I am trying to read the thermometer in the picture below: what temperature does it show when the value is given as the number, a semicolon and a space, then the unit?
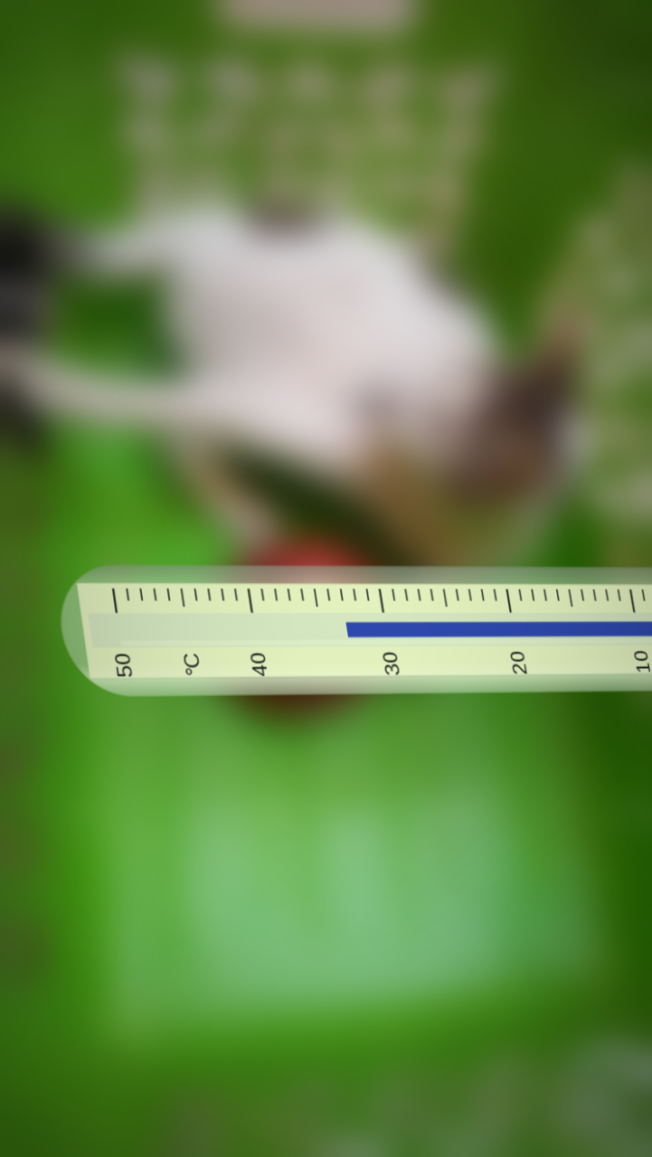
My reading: 33; °C
